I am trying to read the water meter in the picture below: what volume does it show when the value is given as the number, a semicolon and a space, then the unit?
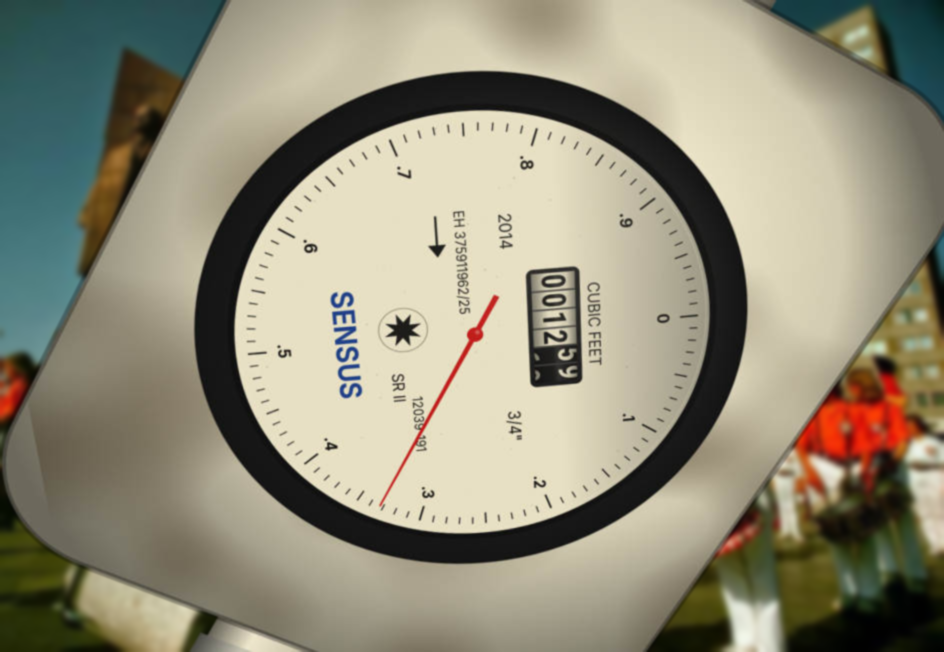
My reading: 1259.33; ft³
